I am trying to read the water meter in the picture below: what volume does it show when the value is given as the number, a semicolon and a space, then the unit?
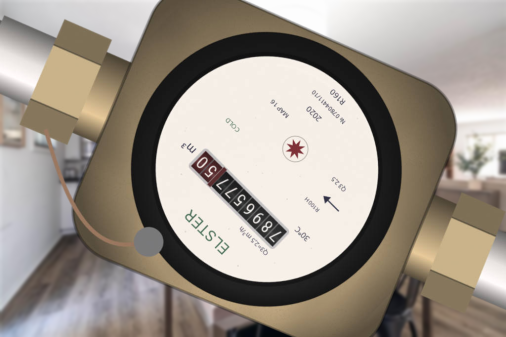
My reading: 7896577.50; m³
